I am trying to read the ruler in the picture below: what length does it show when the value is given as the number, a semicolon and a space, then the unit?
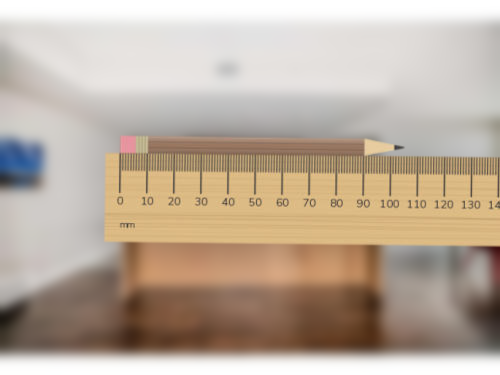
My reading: 105; mm
